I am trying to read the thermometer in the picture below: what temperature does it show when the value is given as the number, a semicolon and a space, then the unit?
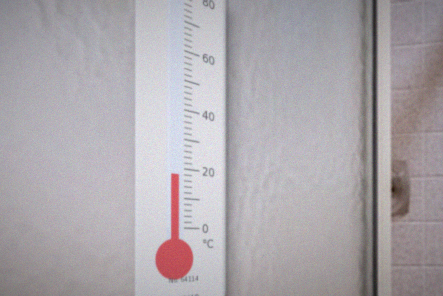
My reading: 18; °C
